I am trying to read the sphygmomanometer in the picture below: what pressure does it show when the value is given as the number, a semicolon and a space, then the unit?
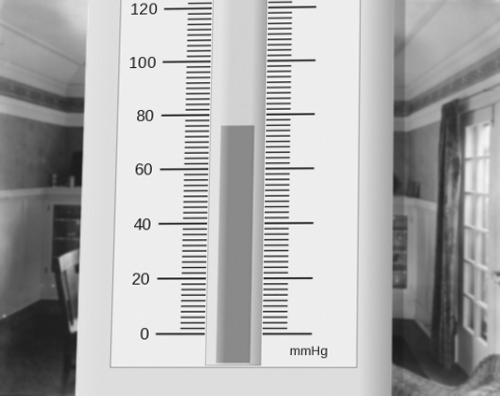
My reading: 76; mmHg
